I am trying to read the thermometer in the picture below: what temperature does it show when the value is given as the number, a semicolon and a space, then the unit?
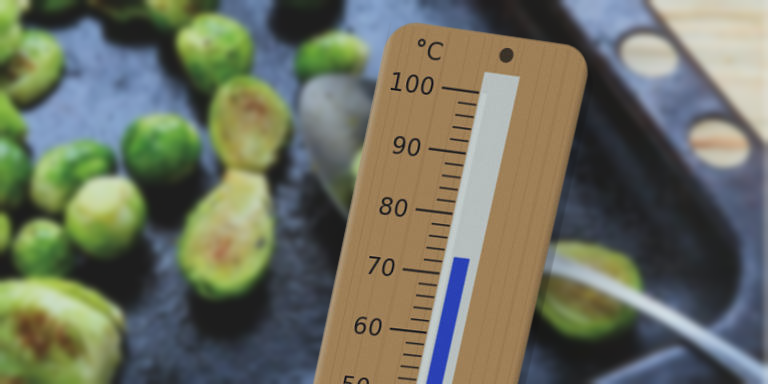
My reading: 73; °C
